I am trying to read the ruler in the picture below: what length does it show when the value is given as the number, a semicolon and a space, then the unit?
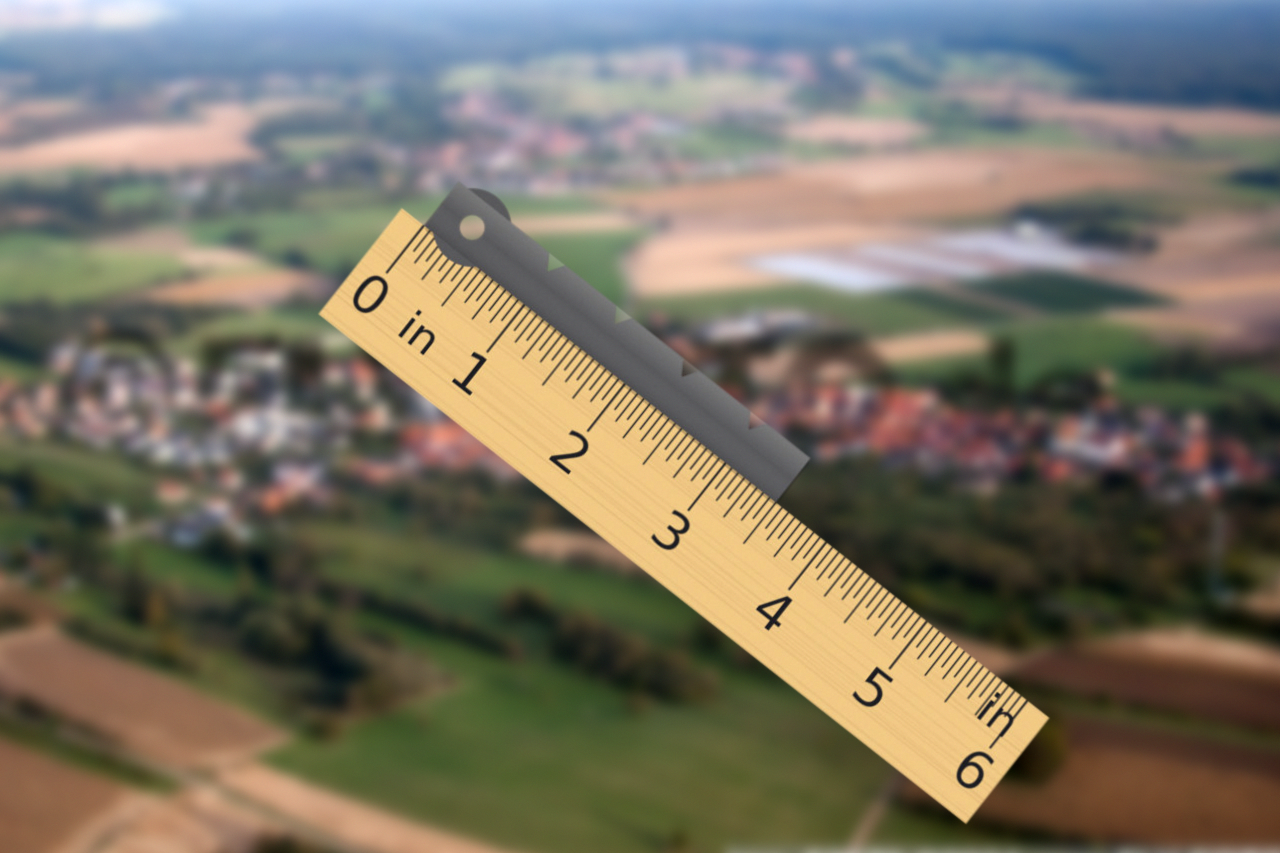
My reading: 3.5; in
